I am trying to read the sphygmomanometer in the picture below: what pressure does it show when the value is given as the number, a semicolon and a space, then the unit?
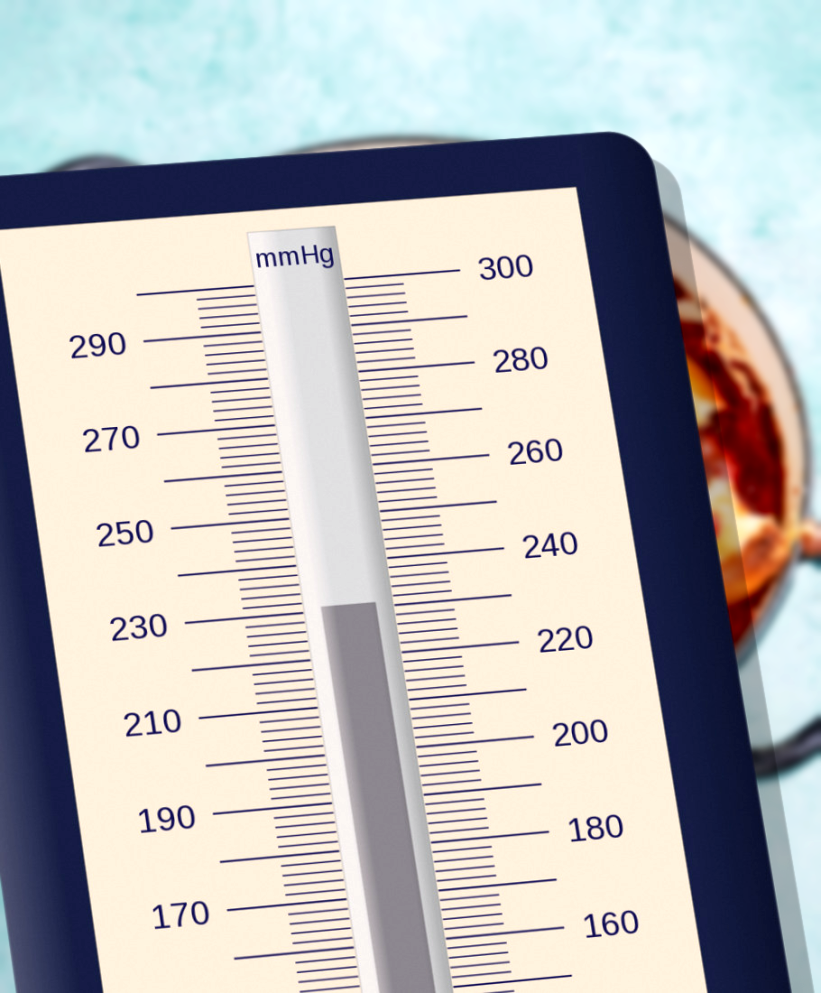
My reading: 231; mmHg
